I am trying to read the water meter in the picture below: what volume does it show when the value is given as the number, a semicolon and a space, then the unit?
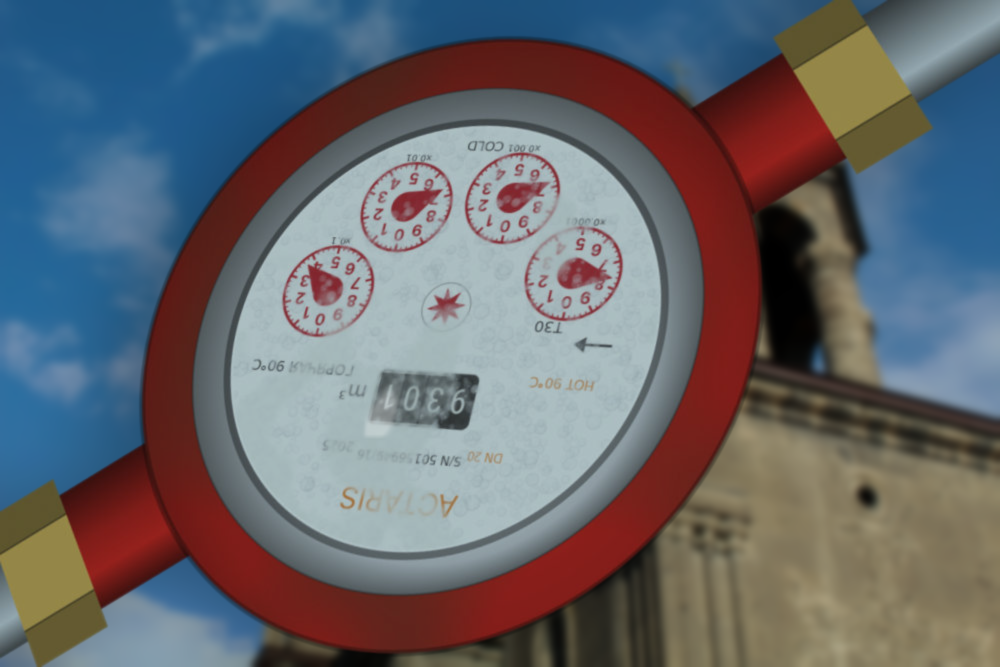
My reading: 9301.3667; m³
